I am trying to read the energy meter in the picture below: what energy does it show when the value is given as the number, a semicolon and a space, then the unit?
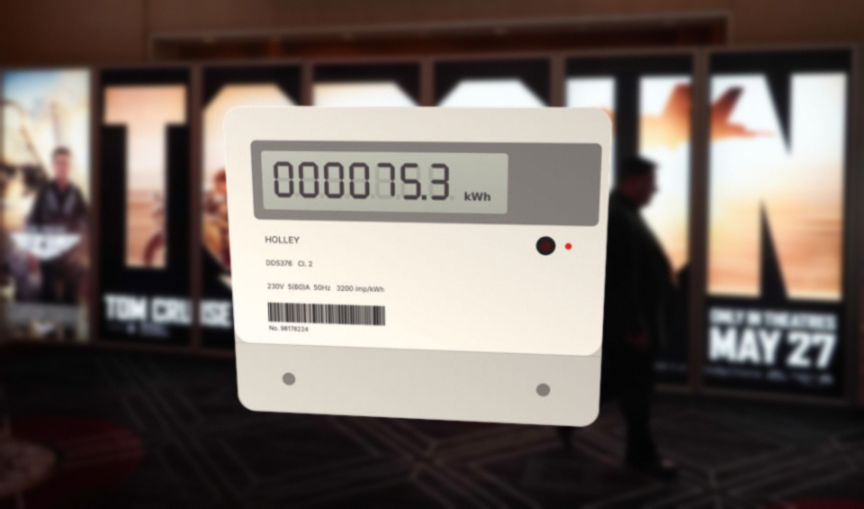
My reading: 75.3; kWh
